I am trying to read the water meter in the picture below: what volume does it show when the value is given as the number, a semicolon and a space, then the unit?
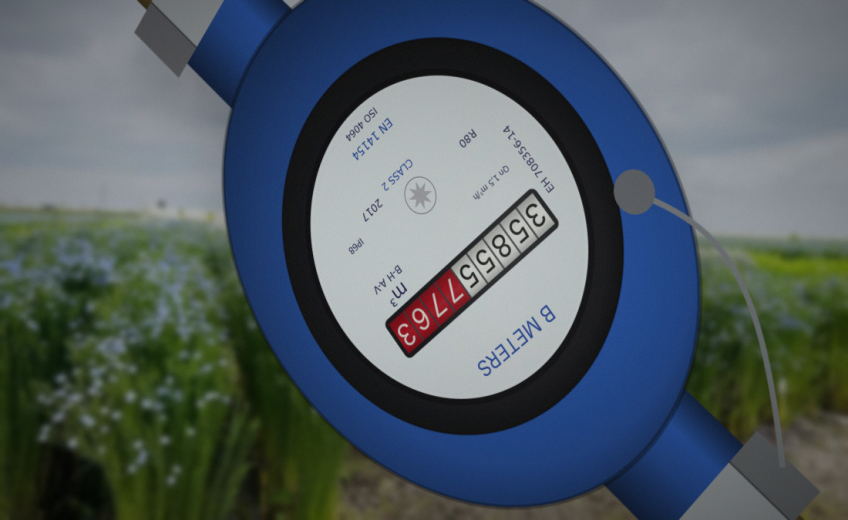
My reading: 35855.7763; m³
